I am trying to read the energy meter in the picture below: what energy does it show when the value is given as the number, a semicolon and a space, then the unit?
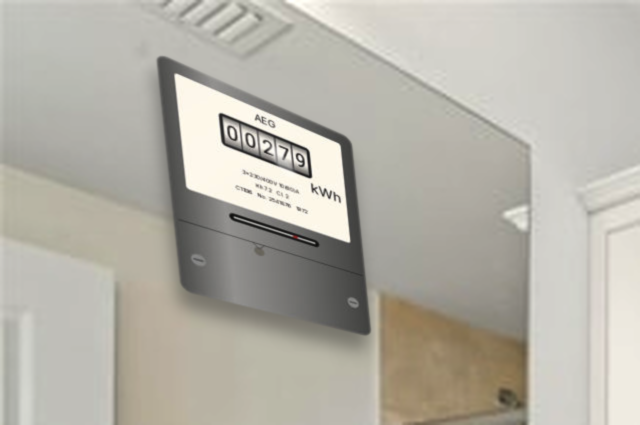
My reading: 279; kWh
